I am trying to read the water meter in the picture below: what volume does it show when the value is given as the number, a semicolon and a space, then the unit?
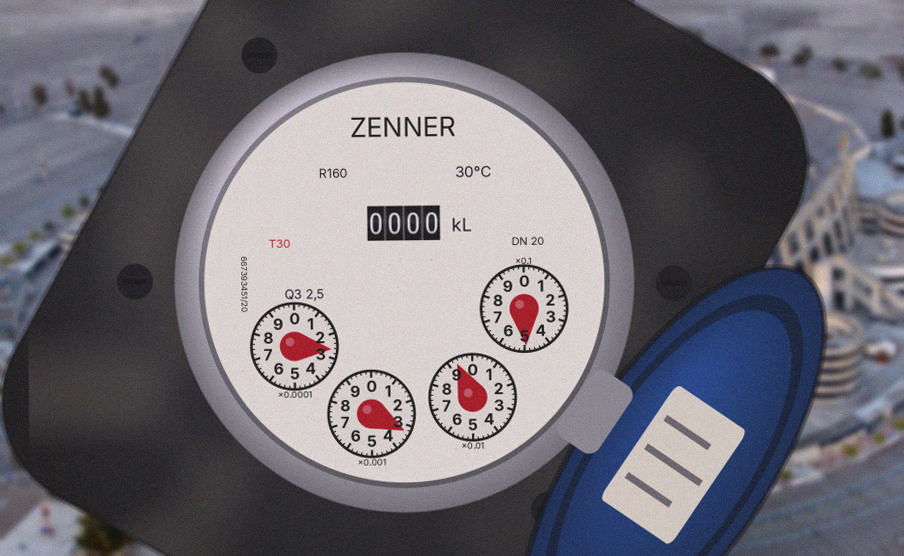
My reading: 0.4932; kL
